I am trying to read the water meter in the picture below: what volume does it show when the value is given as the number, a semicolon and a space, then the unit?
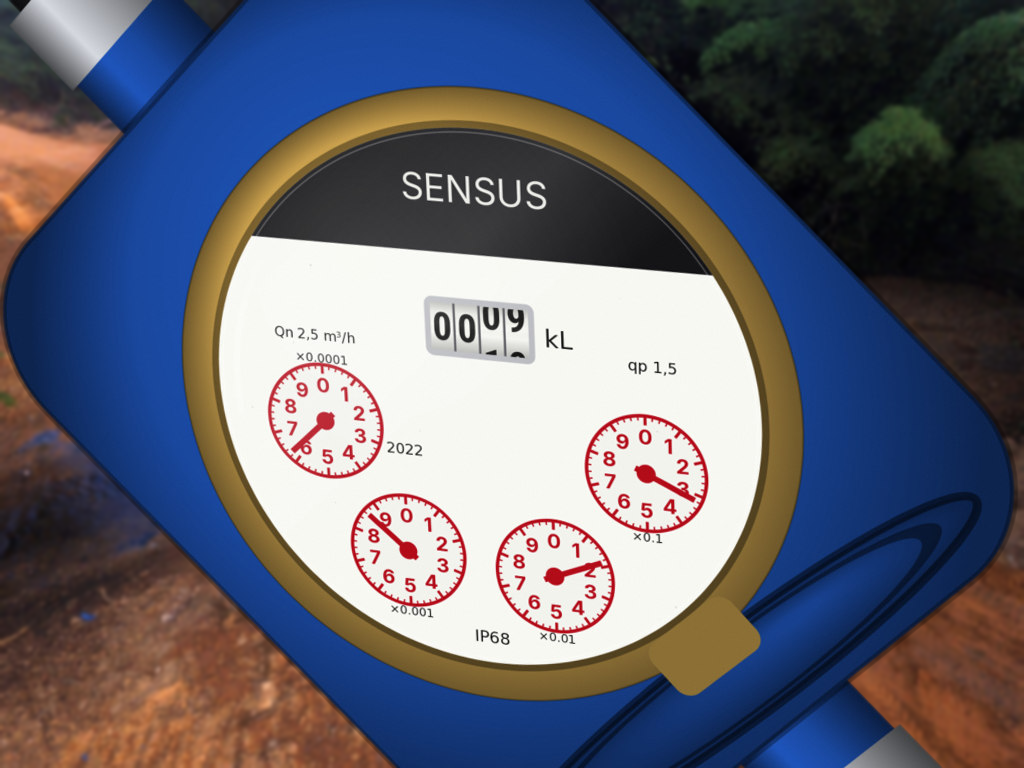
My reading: 9.3186; kL
